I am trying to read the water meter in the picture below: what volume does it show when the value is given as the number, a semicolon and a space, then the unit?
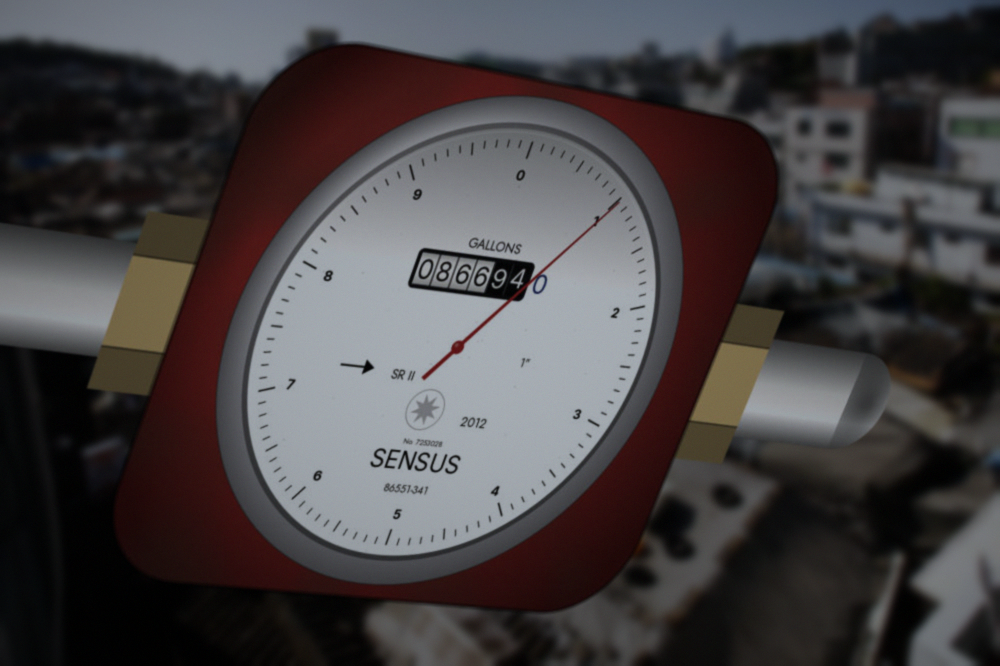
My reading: 866941.0; gal
